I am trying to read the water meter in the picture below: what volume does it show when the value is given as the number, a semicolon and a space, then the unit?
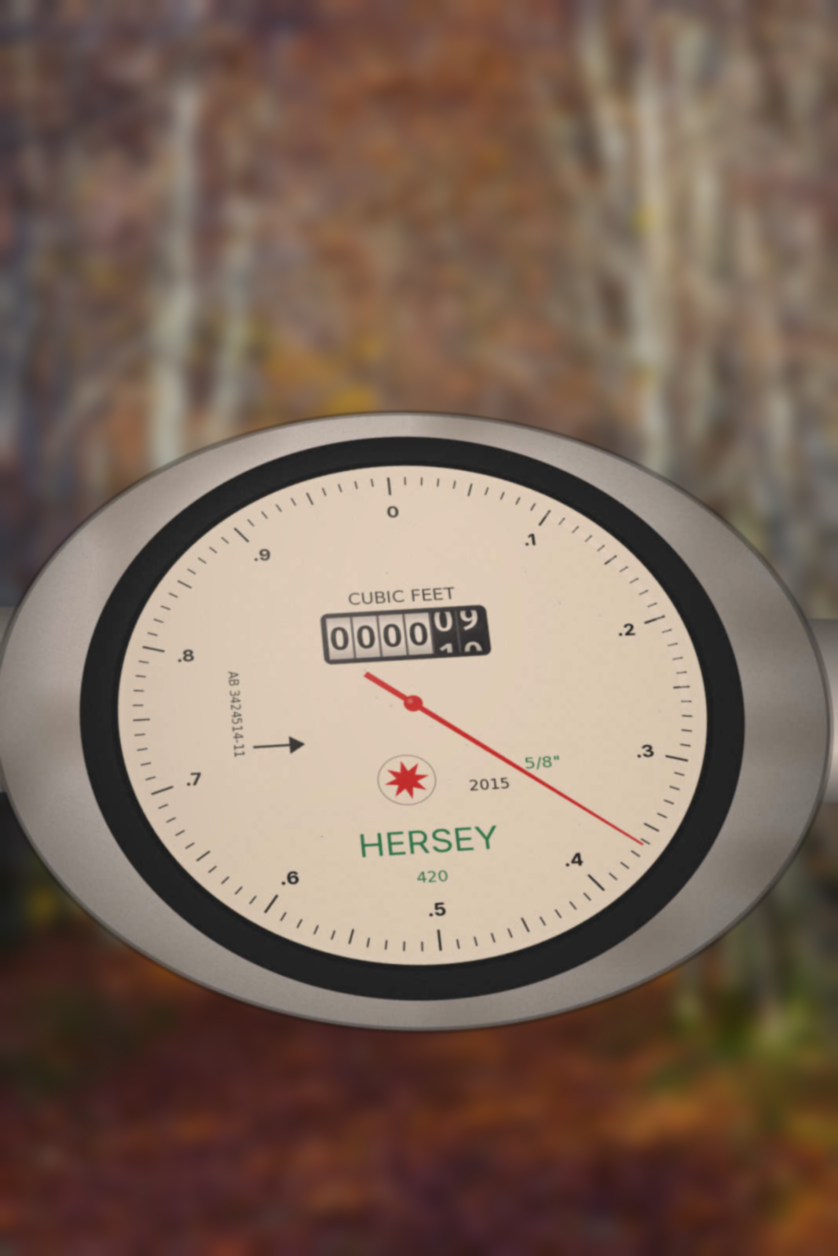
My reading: 9.36; ft³
